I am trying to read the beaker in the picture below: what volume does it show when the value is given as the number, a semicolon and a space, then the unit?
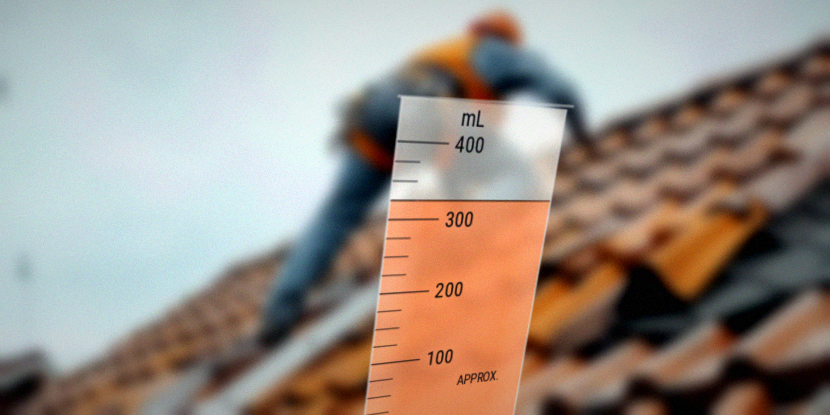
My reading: 325; mL
